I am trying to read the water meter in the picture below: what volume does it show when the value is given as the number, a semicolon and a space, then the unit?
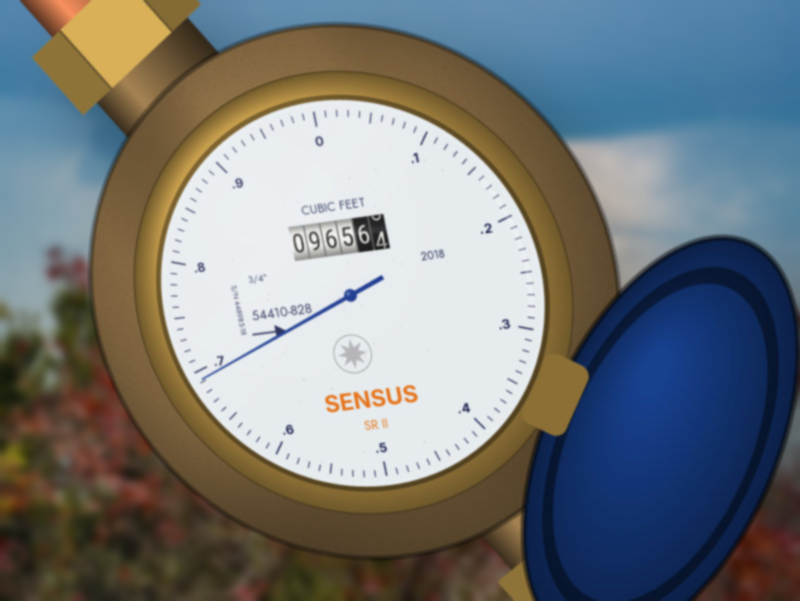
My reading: 96563.69; ft³
